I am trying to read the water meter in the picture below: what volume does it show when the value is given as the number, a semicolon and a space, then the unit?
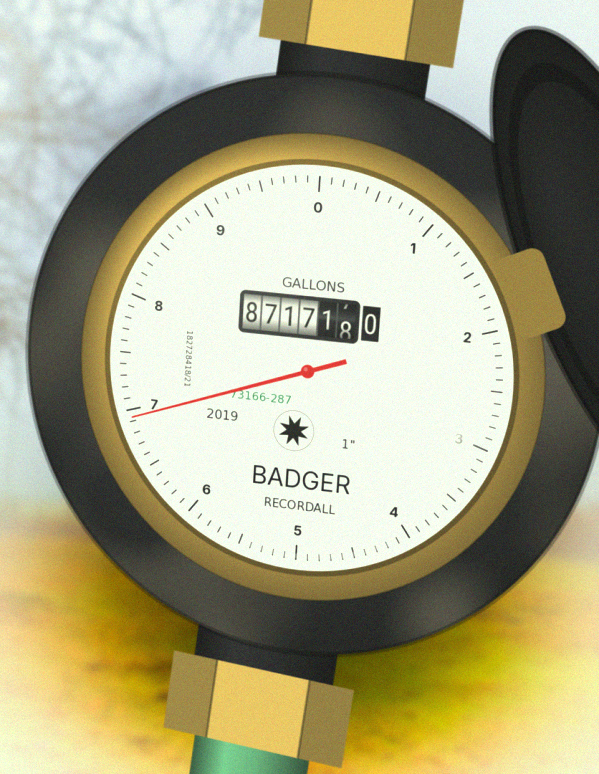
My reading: 8717176.9; gal
